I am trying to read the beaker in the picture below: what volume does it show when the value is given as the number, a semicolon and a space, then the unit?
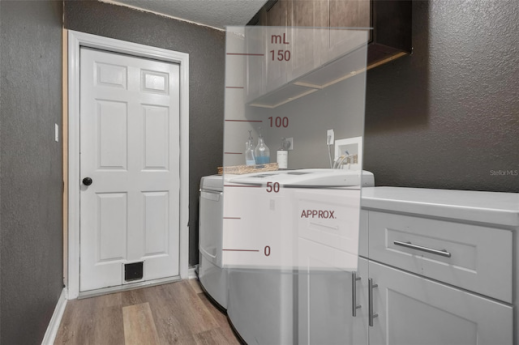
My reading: 50; mL
